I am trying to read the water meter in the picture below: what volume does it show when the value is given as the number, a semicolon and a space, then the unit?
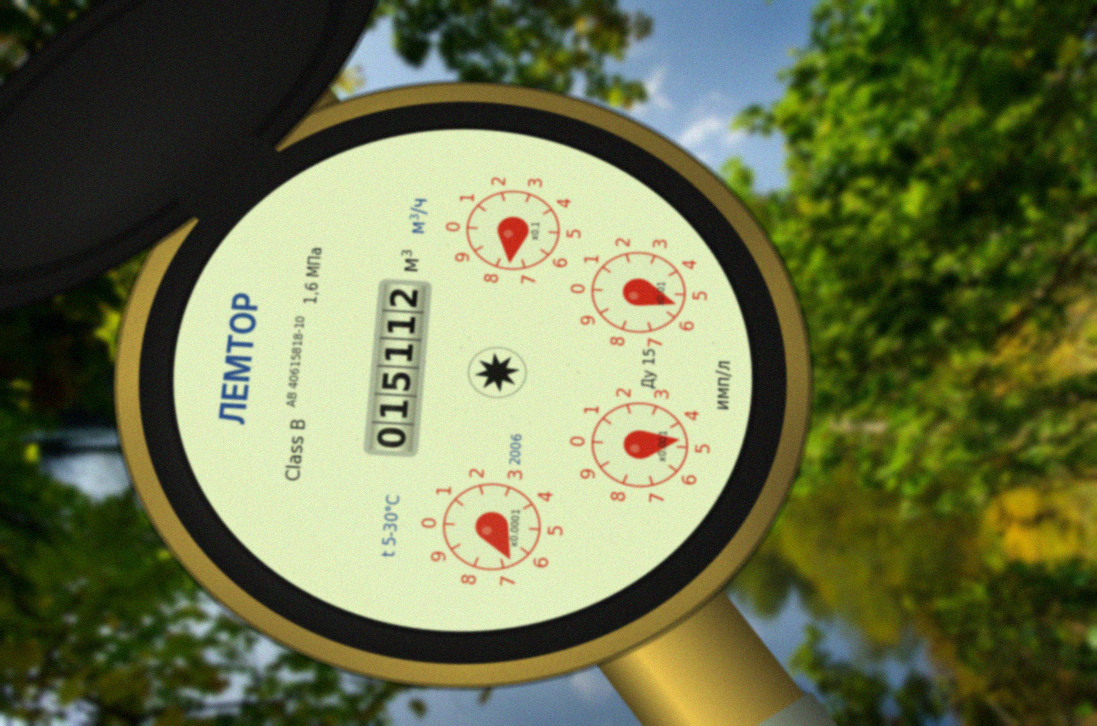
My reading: 15112.7546; m³
